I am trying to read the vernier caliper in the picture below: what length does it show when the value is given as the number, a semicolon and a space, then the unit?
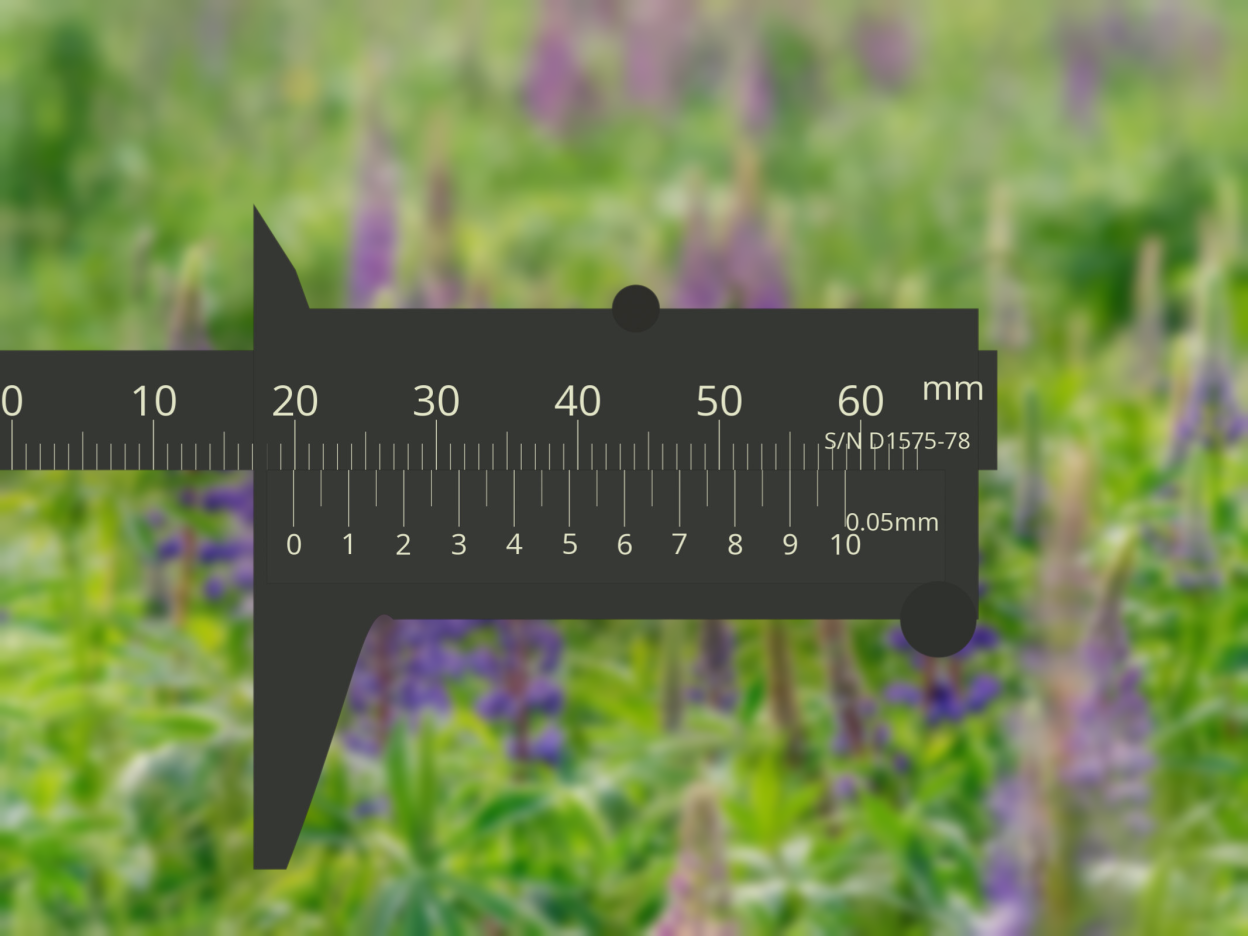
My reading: 19.9; mm
